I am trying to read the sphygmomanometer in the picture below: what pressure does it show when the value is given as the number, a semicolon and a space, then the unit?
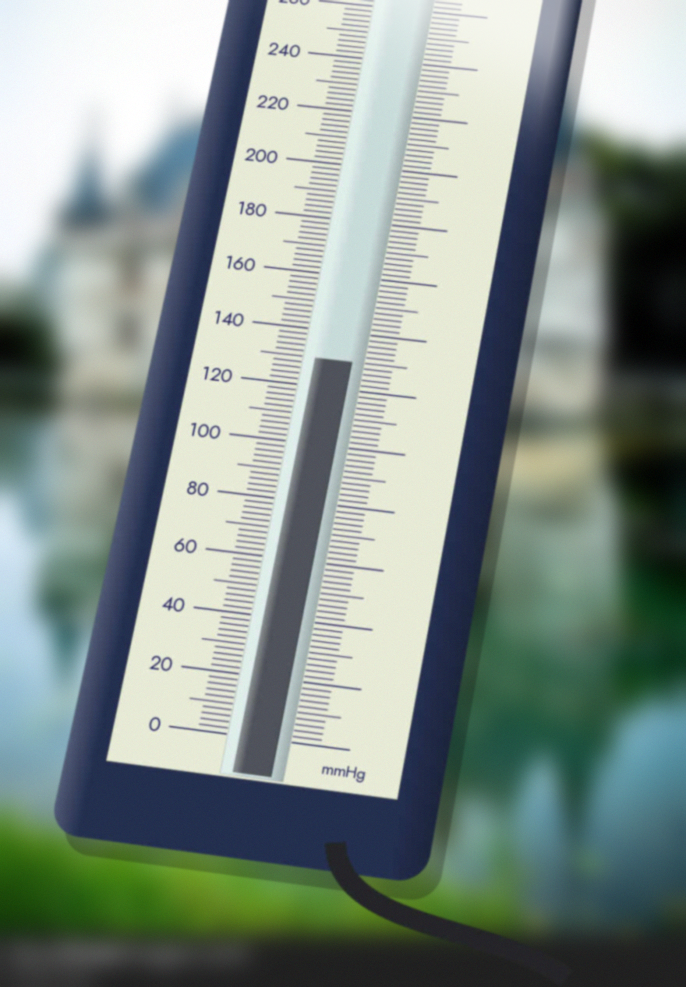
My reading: 130; mmHg
